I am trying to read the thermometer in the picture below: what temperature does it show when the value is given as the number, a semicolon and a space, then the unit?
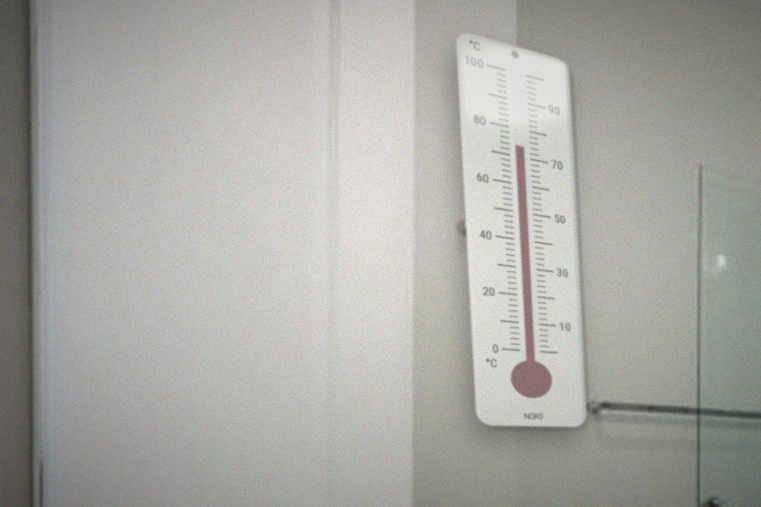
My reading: 74; °C
